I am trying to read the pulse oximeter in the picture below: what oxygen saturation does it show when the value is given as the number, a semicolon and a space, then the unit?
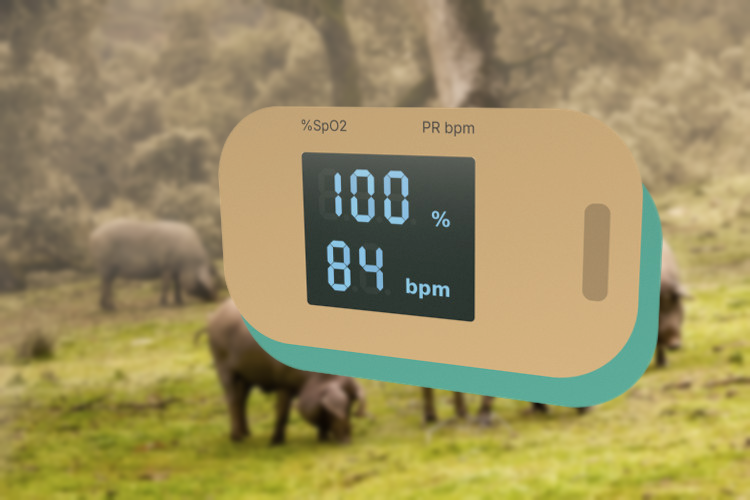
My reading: 100; %
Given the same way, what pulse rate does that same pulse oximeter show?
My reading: 84; bpm
